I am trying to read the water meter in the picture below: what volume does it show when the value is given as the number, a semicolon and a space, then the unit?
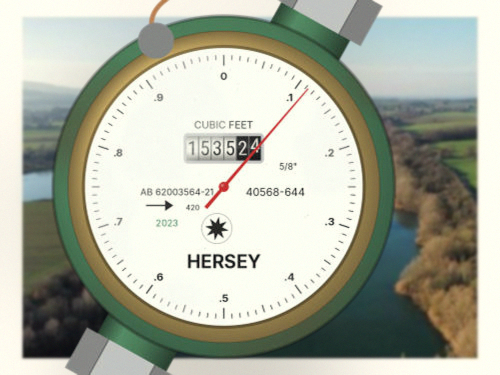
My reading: 153524.11; ft³
